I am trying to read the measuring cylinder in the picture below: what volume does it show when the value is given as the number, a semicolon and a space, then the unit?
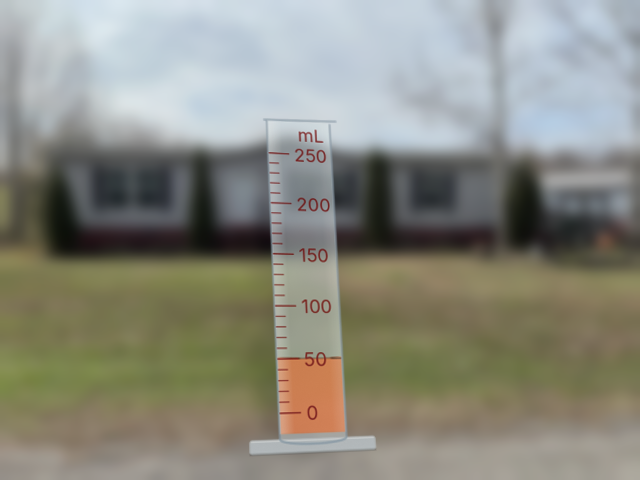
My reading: 50; mL
